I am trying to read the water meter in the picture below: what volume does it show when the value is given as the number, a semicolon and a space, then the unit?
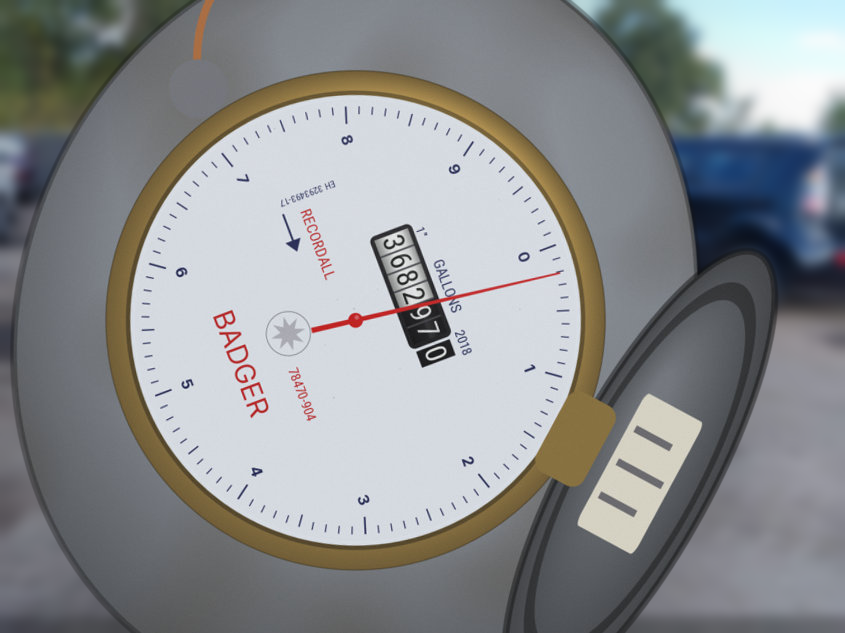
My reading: 3682970.2; gal
